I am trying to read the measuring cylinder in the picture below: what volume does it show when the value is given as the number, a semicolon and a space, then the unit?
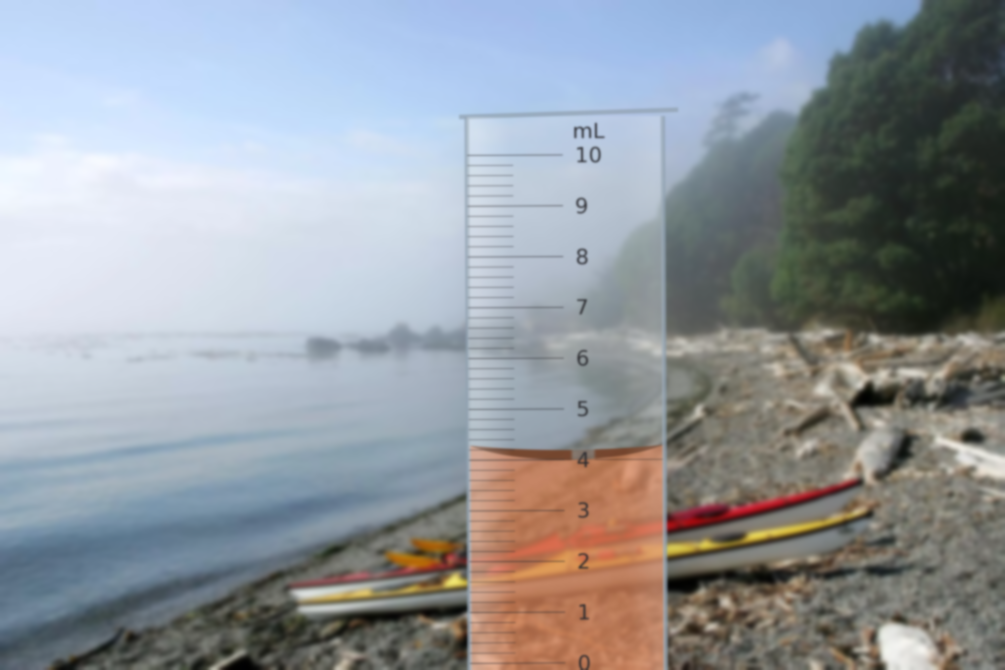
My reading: 4; mL
